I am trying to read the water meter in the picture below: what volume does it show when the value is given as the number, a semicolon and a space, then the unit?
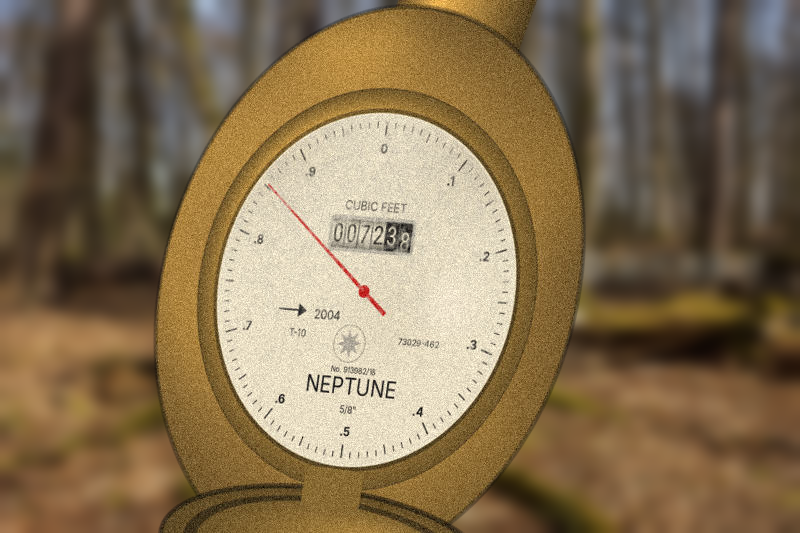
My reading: 7237.85; ft³
